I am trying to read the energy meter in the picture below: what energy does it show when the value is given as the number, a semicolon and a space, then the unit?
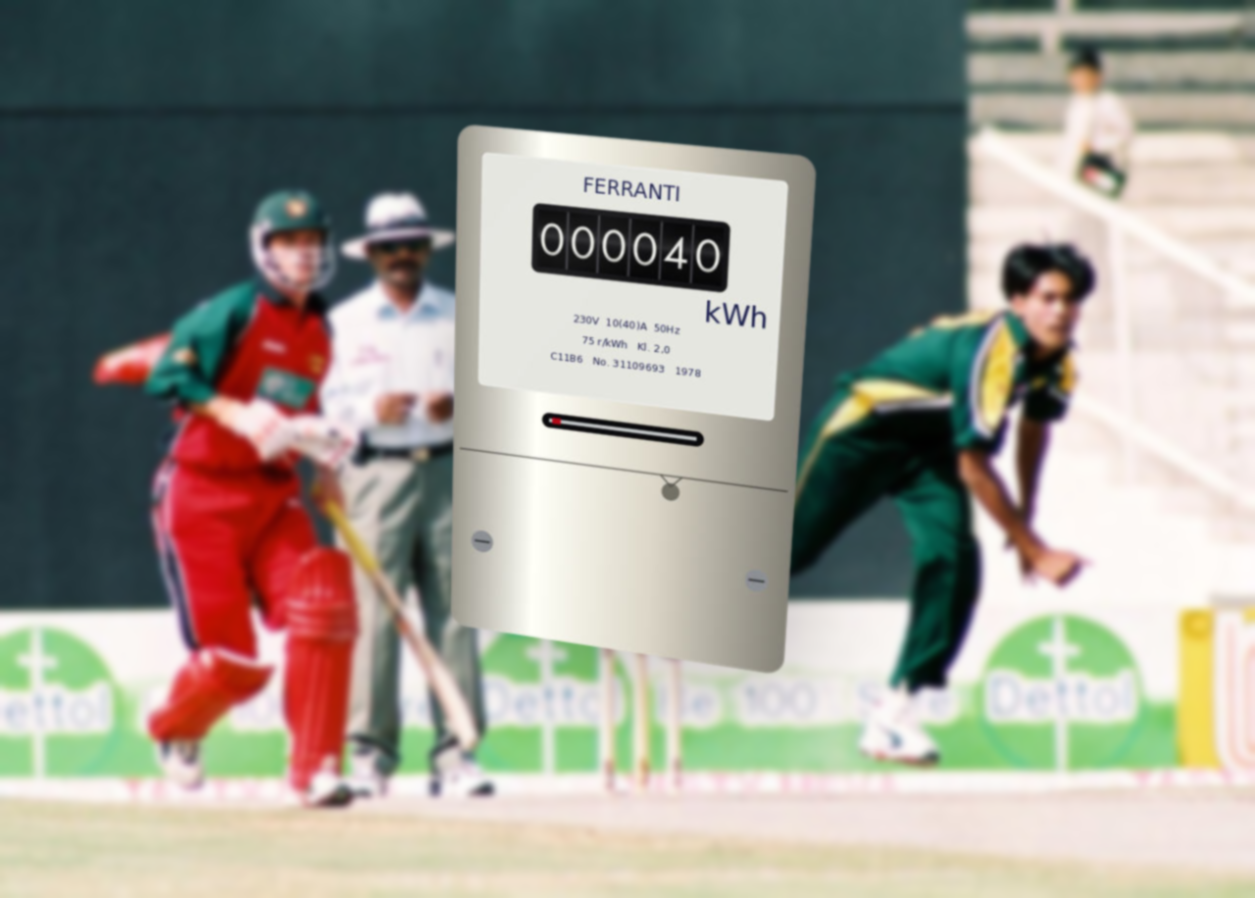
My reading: 40; kWh
